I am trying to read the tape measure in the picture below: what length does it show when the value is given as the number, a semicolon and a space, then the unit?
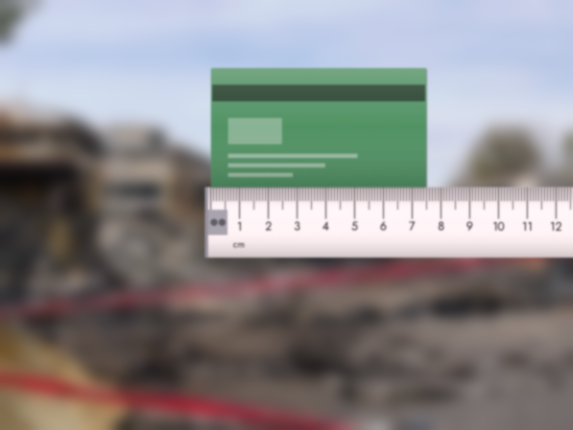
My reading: 7.5; cm
